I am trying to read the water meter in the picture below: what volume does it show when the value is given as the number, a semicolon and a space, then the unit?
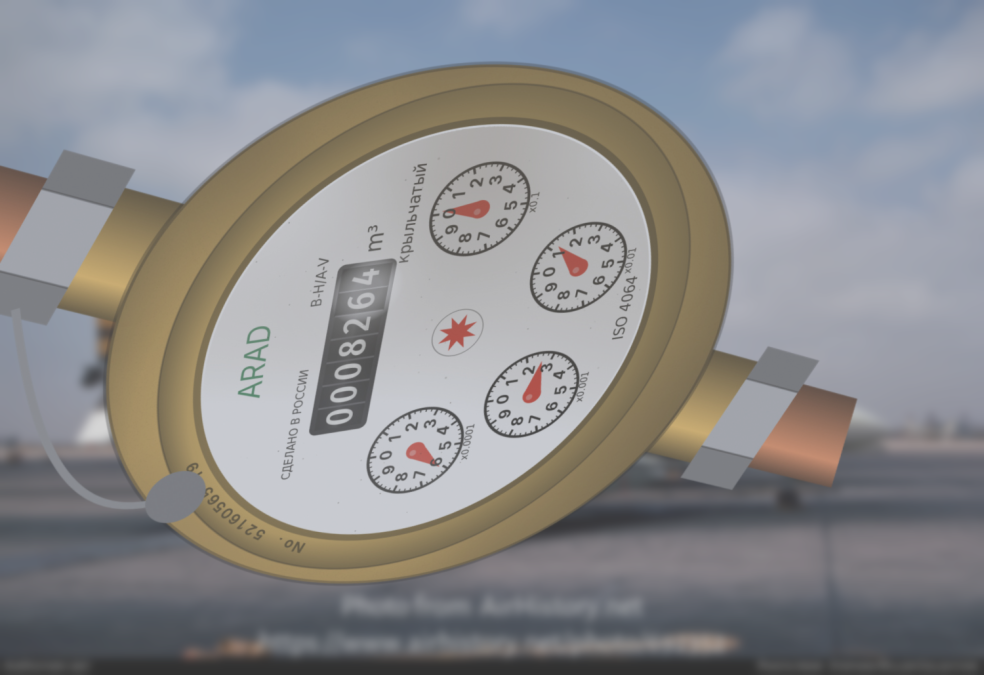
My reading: 8264.0126; m³
